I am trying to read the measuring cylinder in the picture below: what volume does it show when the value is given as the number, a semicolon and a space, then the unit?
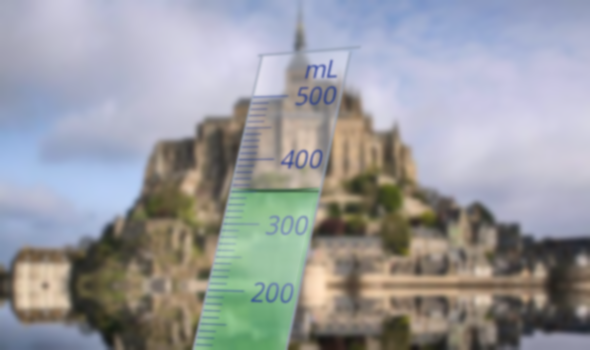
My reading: 350; mL
